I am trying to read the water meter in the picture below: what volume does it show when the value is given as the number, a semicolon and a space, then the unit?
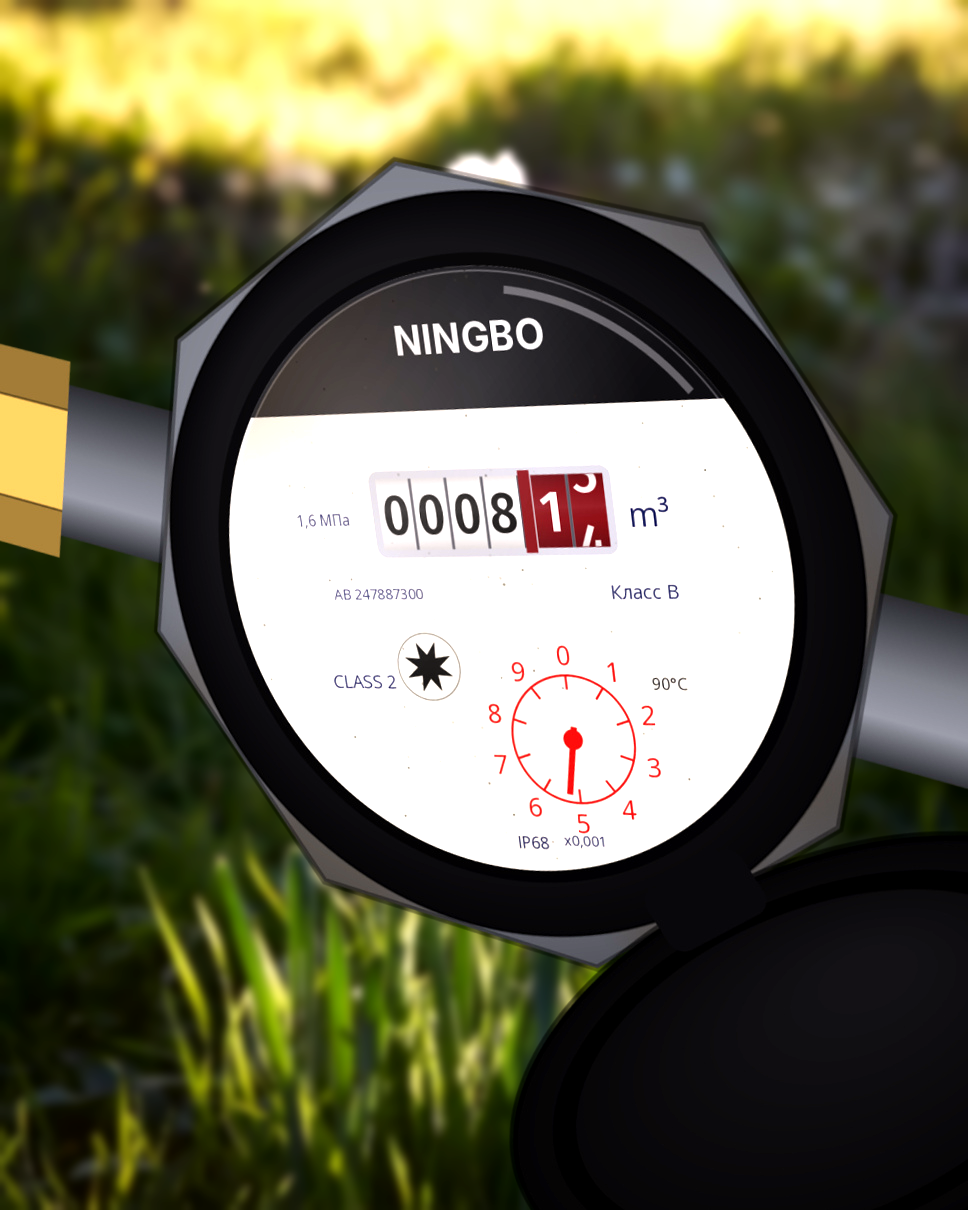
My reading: 8.135; m³
